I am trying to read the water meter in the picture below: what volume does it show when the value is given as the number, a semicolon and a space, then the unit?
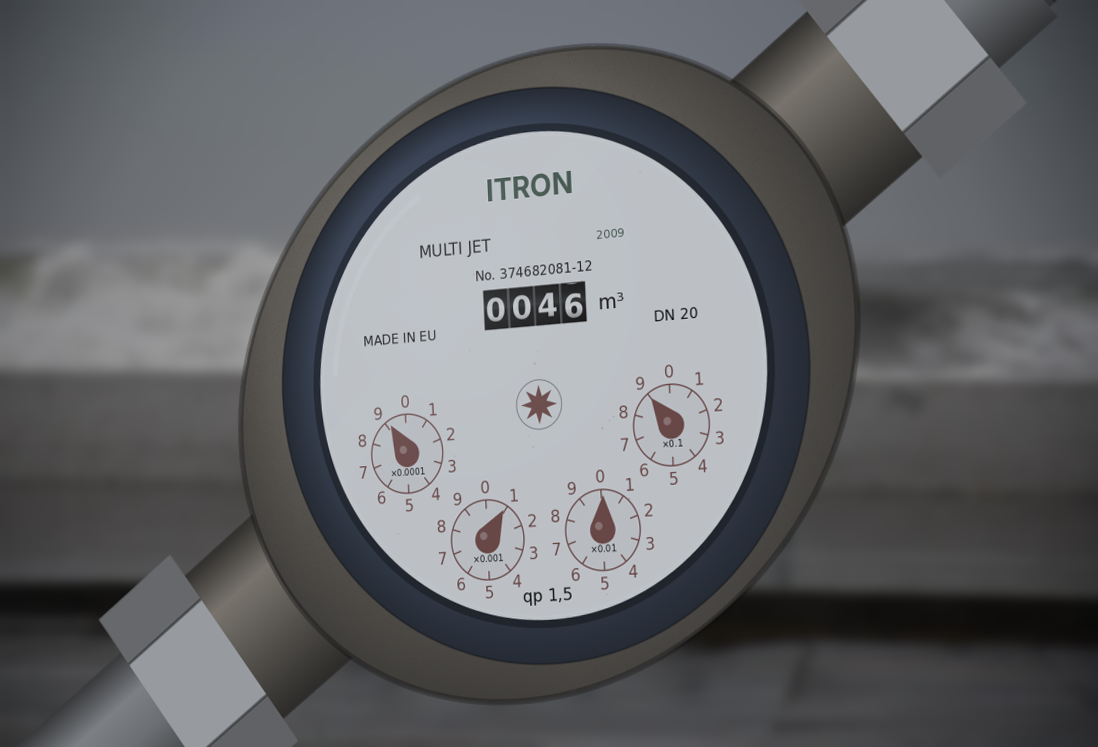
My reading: 45.9009; m³
